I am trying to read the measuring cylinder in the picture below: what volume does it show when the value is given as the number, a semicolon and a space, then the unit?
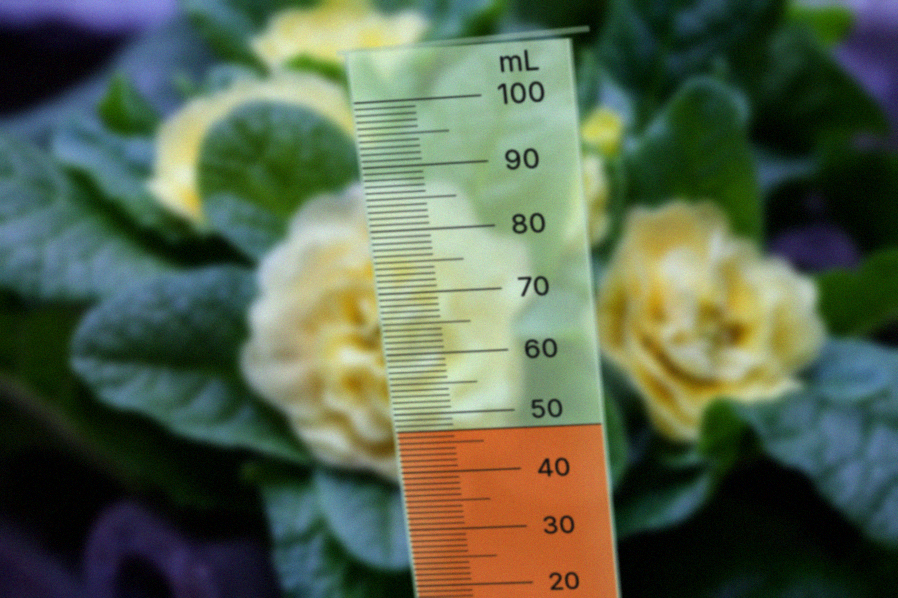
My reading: 47; mL
